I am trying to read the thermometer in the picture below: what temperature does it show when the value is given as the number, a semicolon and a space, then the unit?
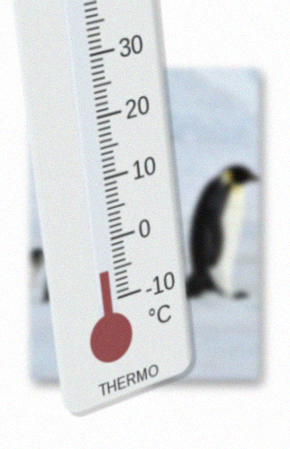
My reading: -5; °C
